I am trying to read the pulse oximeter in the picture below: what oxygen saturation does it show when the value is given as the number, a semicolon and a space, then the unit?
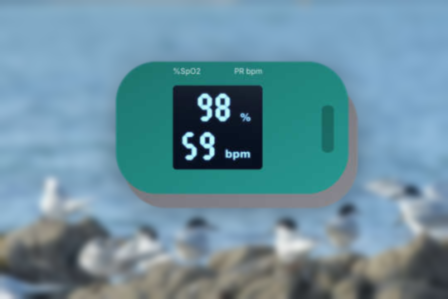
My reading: 98; %
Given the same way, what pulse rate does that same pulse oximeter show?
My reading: 59; bpm
